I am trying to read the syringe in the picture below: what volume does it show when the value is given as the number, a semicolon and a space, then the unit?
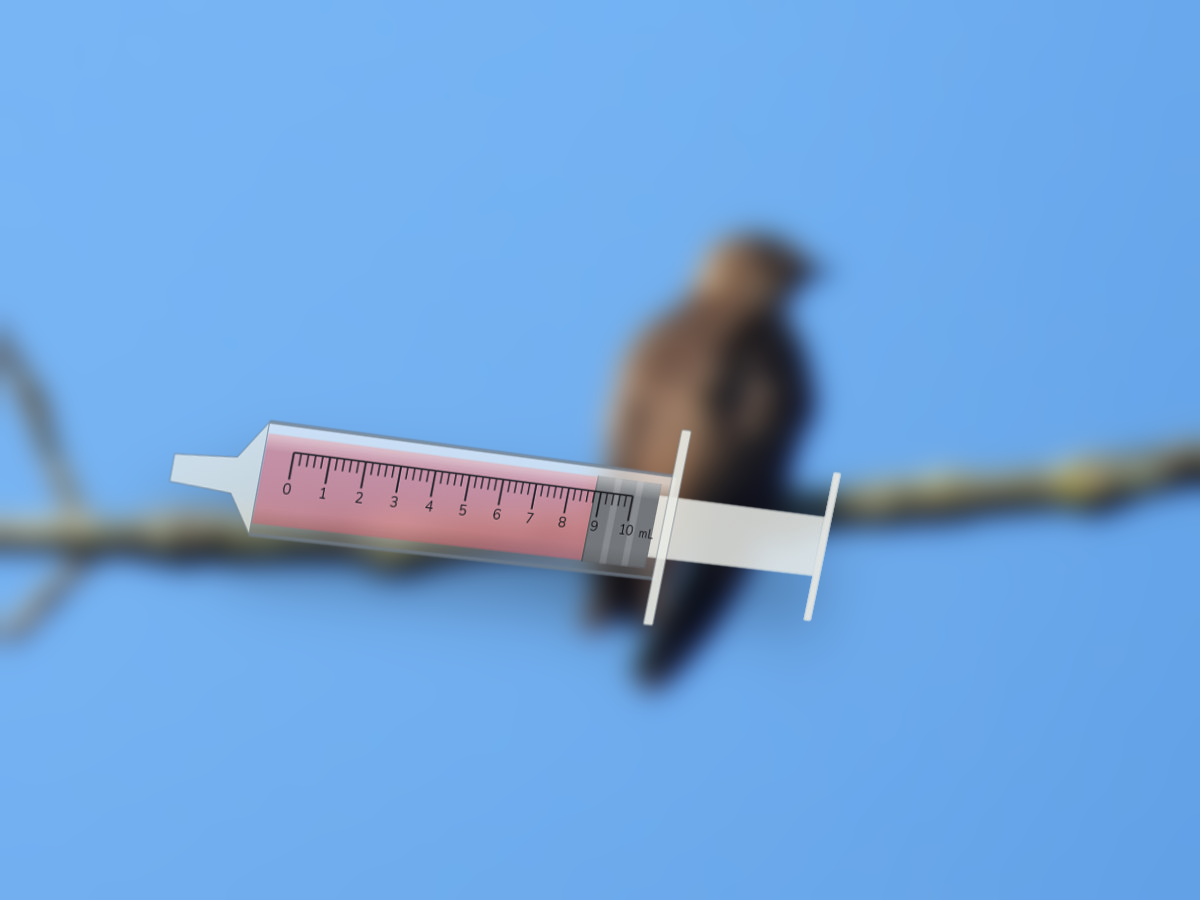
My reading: 8.8; mL
